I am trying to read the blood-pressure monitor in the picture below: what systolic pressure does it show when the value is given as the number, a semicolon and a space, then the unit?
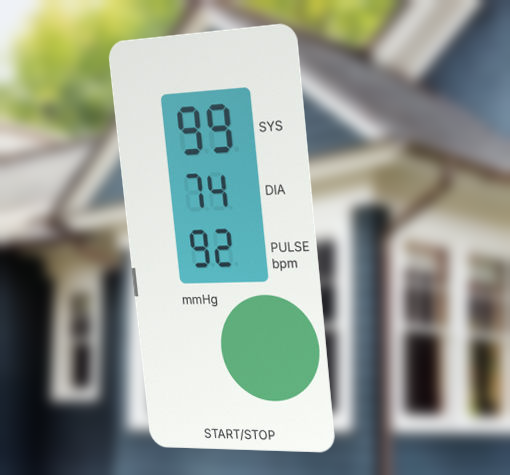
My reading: 99; mmHg
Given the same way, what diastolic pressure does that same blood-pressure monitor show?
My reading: 74; mmHg
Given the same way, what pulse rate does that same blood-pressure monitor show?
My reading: 92; bpm
